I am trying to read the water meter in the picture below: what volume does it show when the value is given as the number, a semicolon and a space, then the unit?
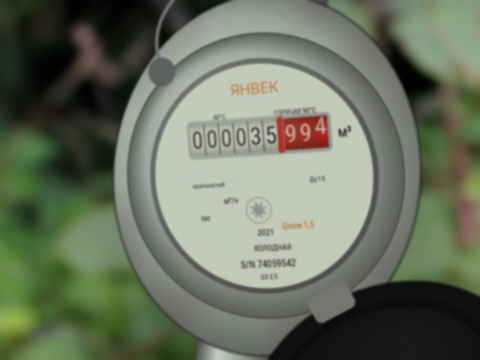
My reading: 35.994; m³
